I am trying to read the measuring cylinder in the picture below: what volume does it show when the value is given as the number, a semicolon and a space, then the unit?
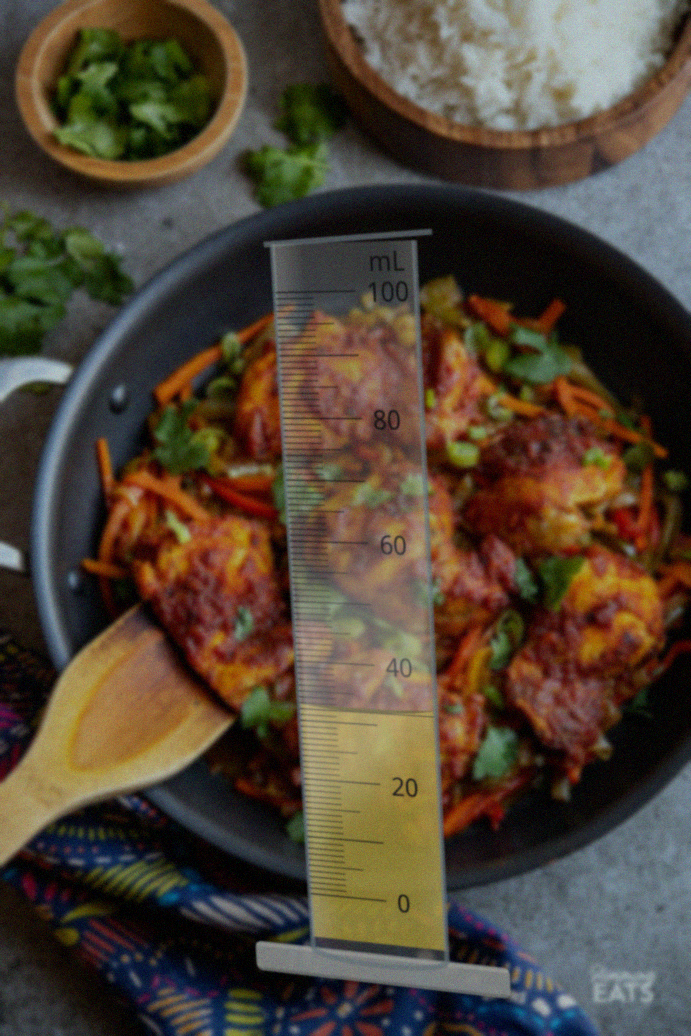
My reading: 32; mL
